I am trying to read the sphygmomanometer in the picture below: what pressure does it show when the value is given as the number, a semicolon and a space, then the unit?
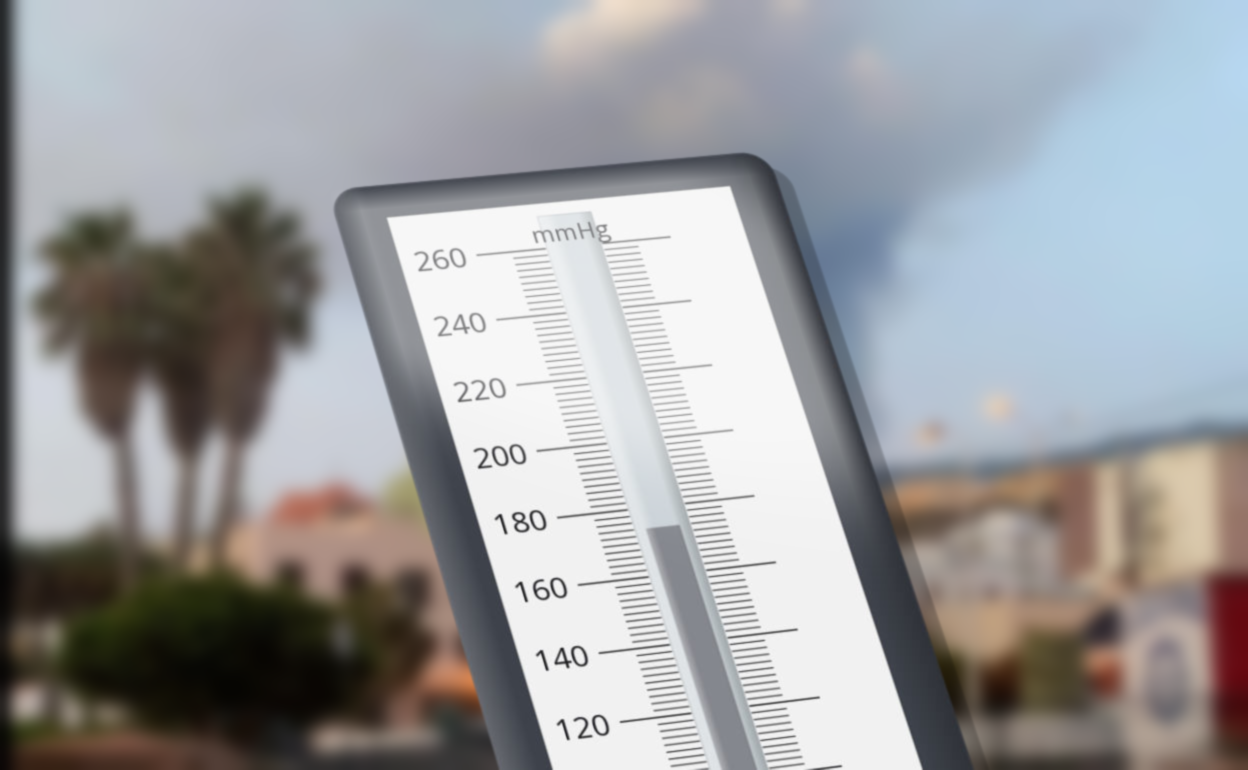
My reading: 174; mmHg
